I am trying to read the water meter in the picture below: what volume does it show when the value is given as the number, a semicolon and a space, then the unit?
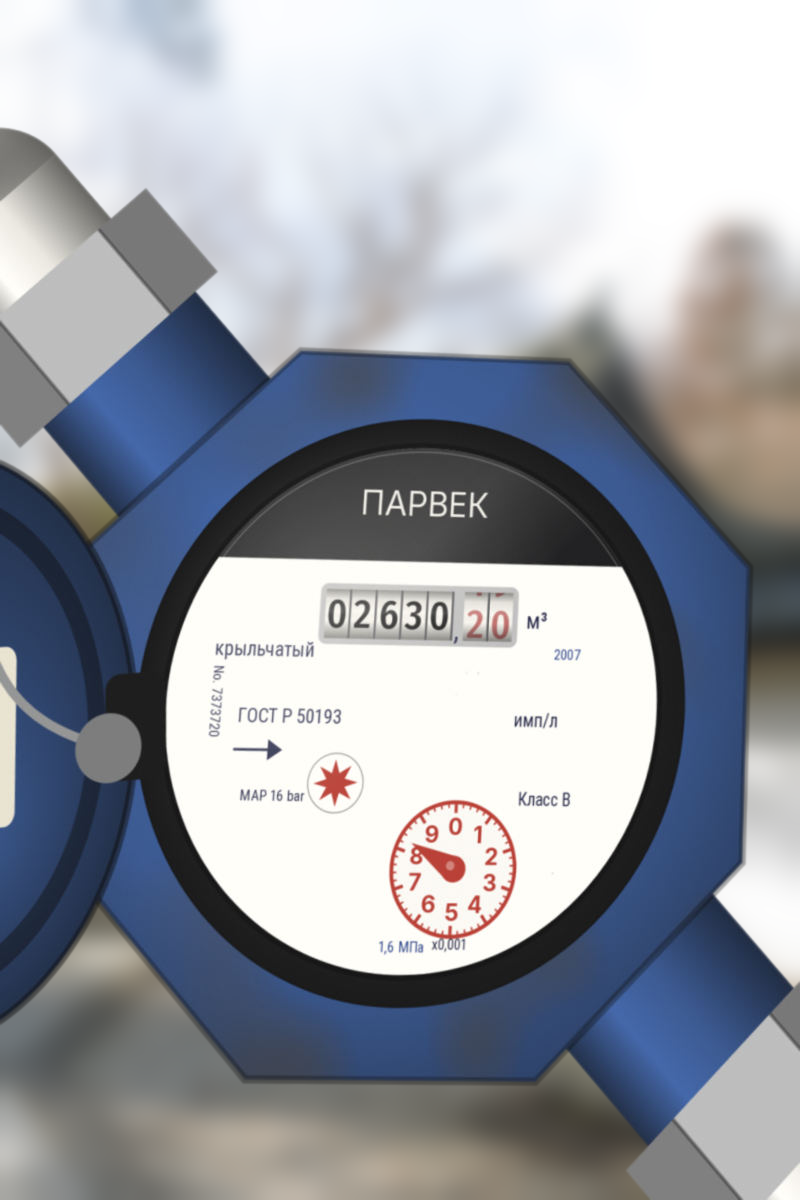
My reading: 2630.198; m³
